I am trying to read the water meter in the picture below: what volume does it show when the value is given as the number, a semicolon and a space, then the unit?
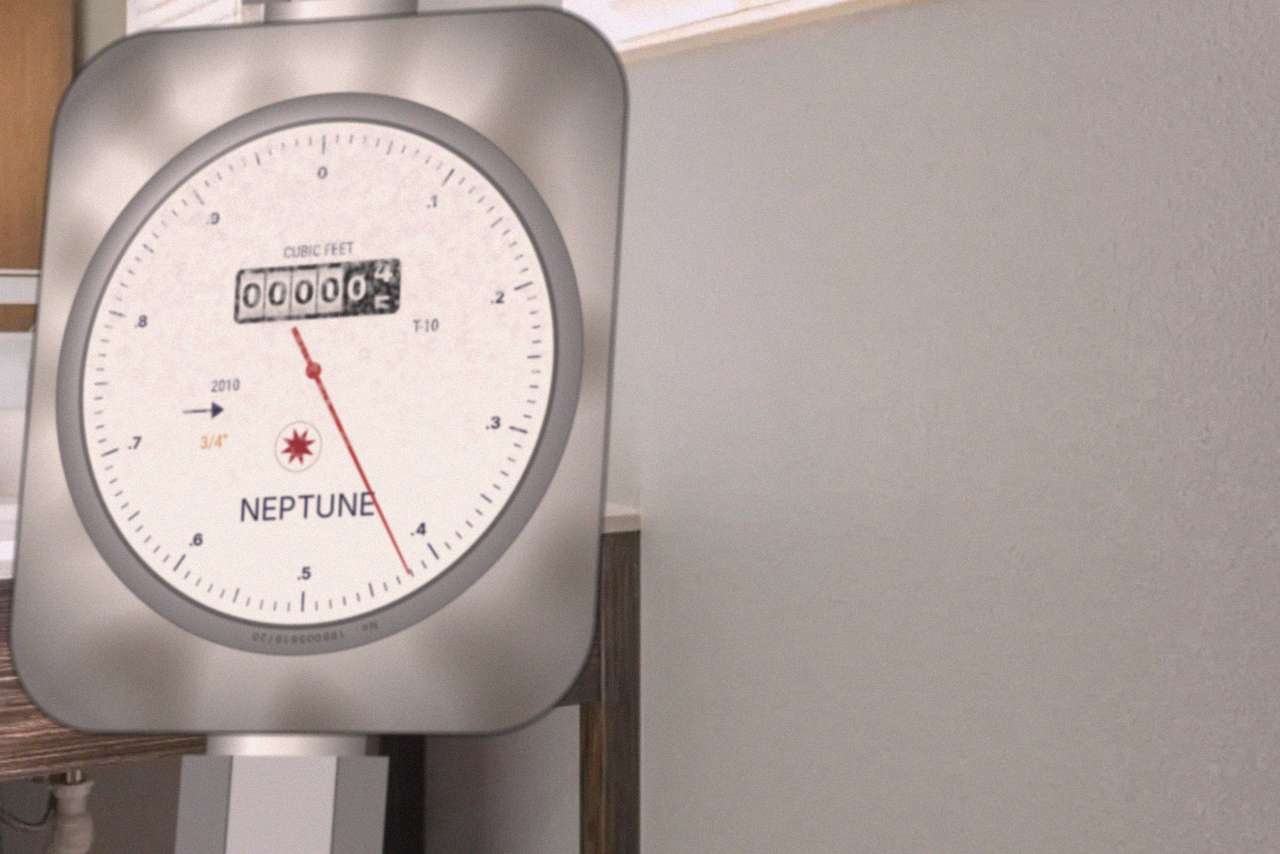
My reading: 4.42; ft³
